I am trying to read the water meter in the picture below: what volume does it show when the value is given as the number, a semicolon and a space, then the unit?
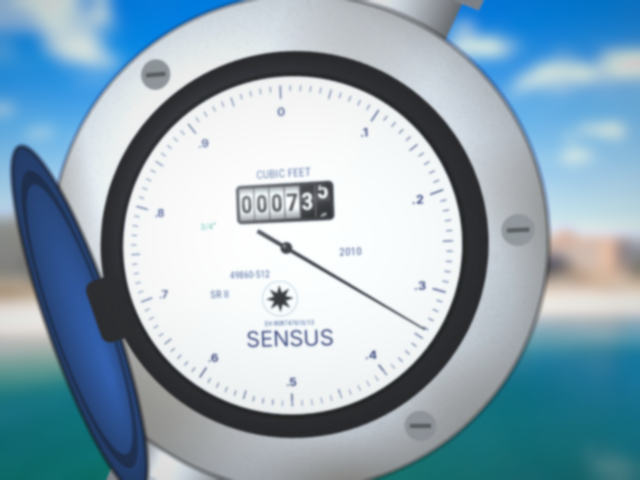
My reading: 735.34; ft³
